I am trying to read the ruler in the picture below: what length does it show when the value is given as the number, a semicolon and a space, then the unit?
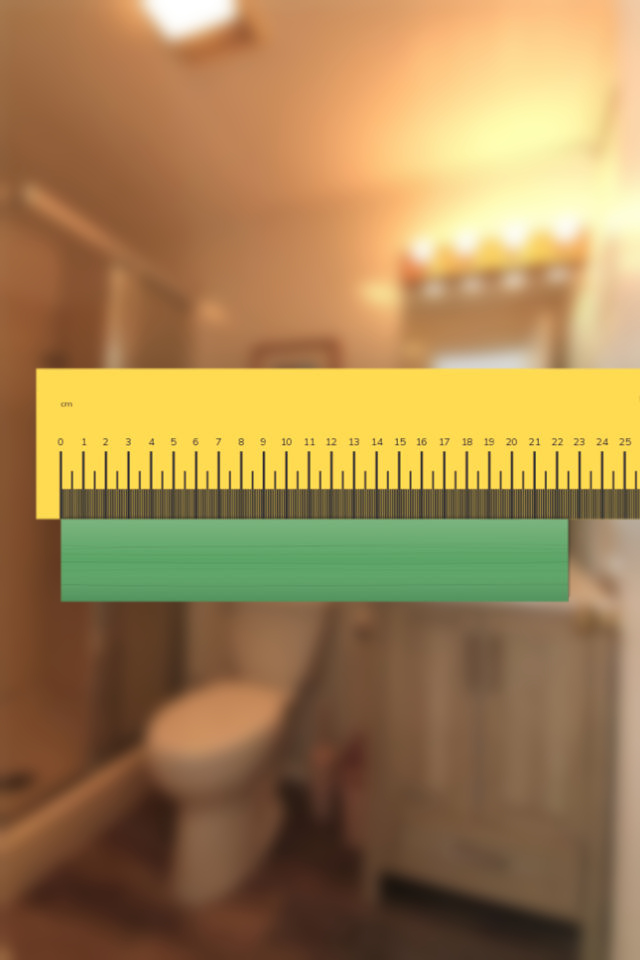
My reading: 22.5; cm
